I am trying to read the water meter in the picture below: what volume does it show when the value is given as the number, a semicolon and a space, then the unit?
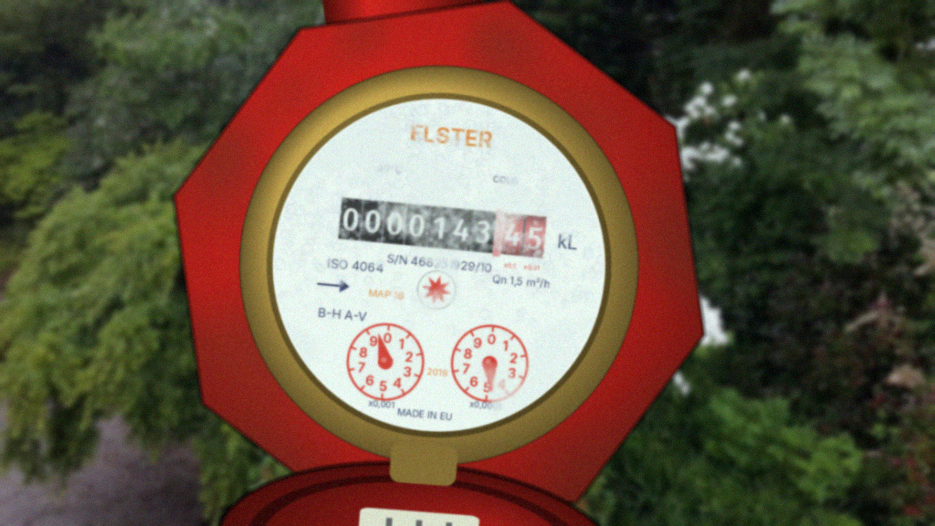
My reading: 143.4494; kL
